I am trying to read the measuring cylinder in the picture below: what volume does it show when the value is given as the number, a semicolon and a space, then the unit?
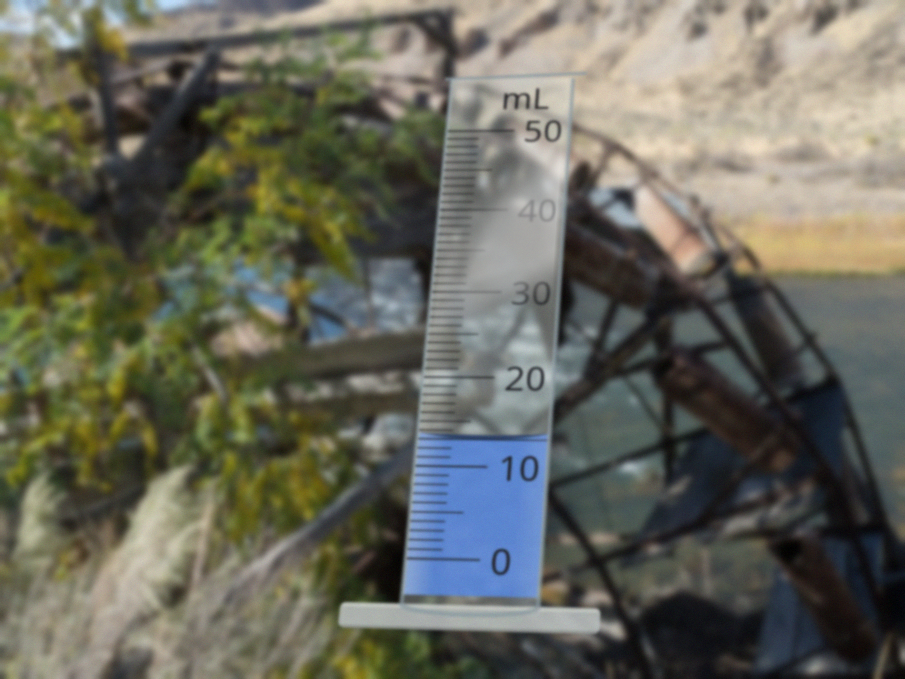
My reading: 13; mL
